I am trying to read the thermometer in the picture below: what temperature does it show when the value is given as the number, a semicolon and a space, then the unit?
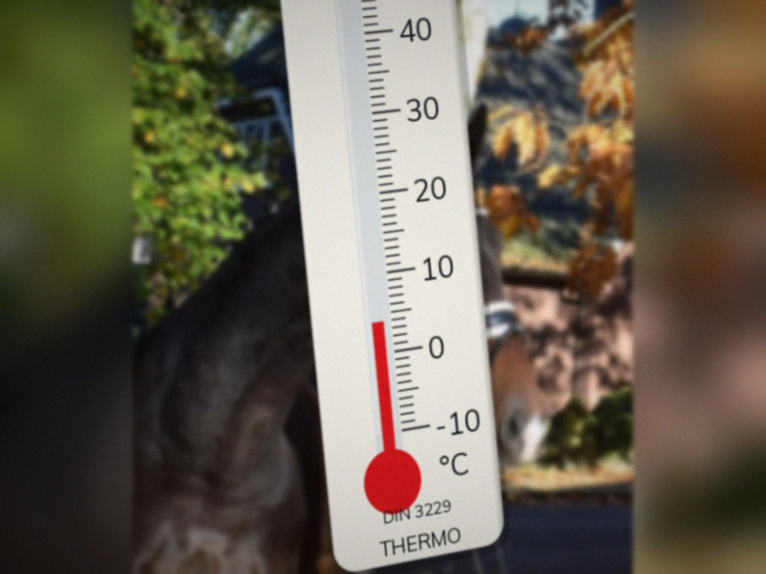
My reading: 4; °C
